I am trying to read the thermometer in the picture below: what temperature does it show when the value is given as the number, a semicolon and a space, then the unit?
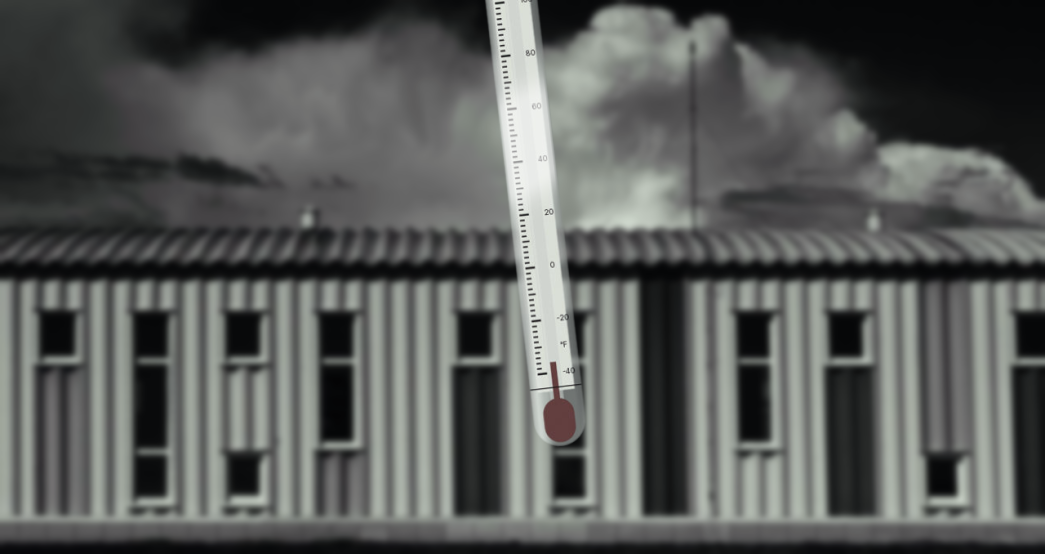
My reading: -36; °F
